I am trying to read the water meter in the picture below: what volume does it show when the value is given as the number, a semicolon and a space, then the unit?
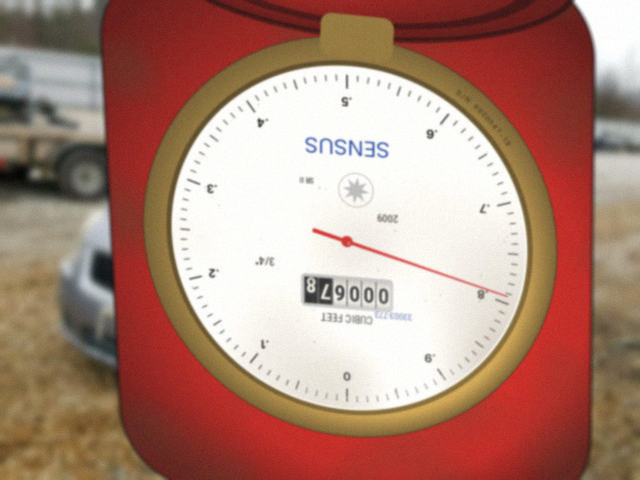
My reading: 677.79; ft³
